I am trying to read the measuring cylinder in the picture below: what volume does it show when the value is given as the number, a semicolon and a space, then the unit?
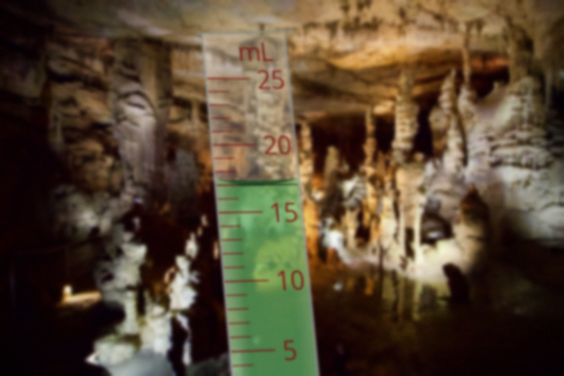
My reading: 17; mL
